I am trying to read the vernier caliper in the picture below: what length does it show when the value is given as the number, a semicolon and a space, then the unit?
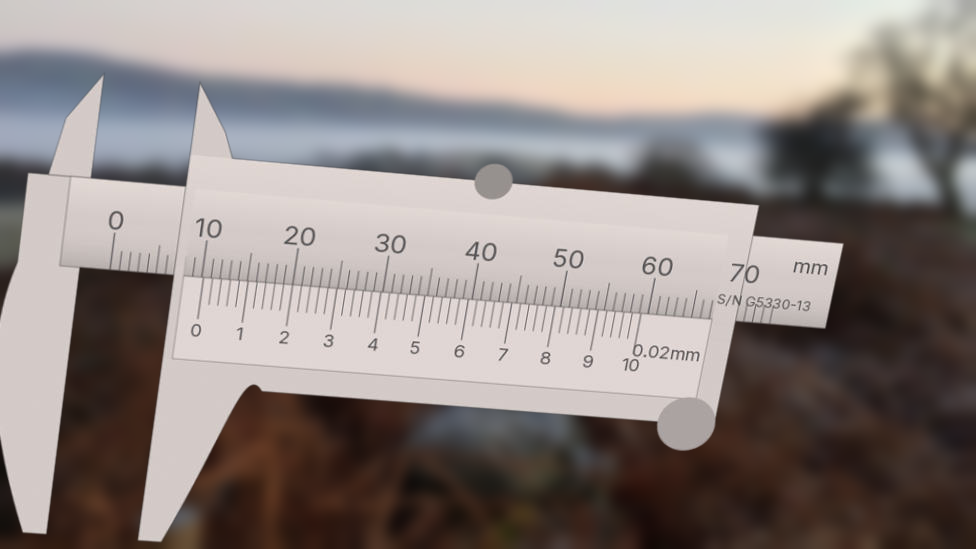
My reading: 10.2; mm
